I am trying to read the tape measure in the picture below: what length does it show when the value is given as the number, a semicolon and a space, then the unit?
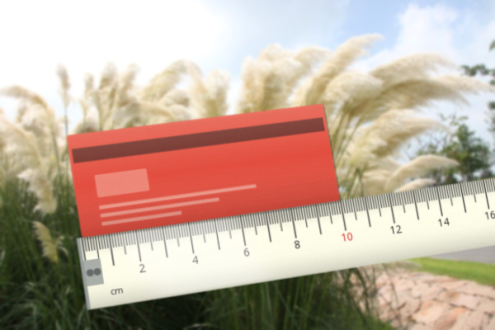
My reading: 10; cm
